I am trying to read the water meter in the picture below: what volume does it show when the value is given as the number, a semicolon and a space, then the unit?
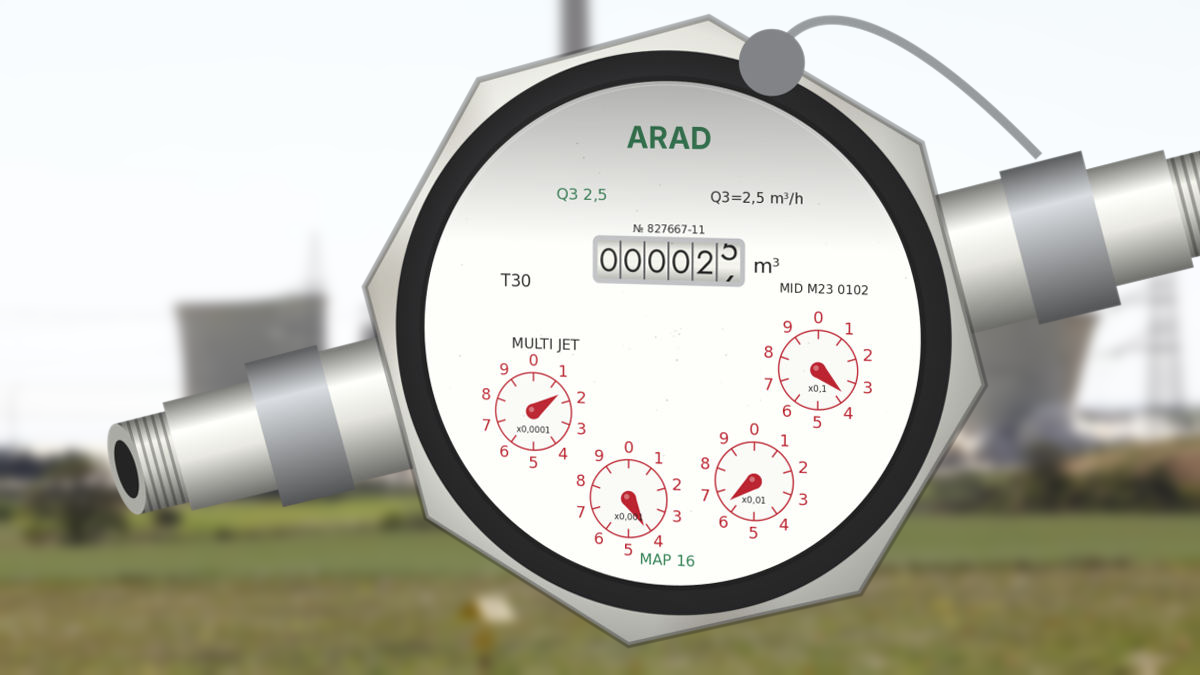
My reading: 25.3641; m³
